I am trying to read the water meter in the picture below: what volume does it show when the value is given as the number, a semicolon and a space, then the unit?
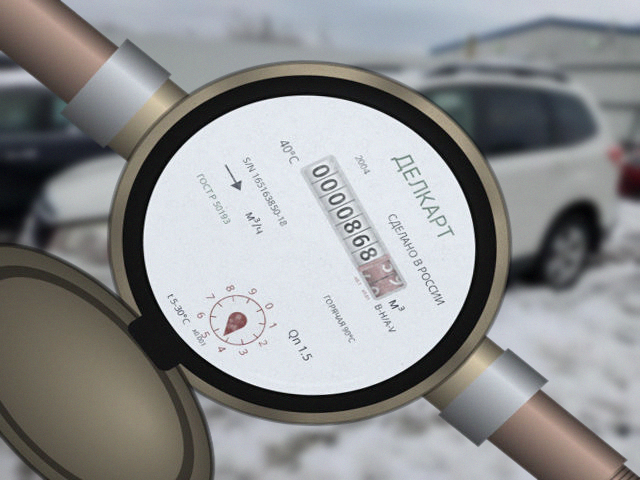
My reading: 868.394; m³
